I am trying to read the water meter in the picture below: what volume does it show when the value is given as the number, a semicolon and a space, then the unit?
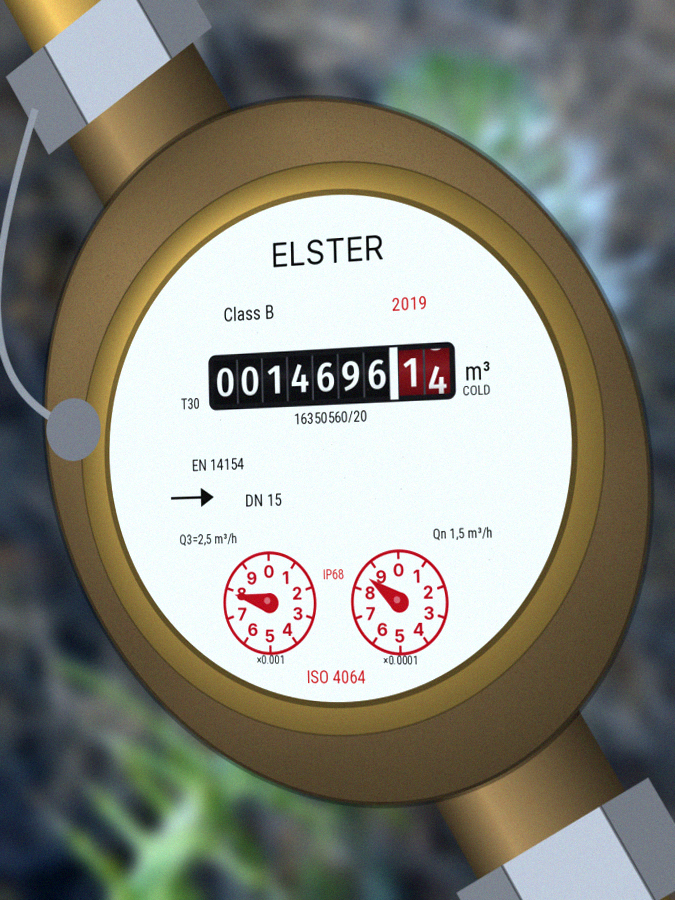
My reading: 14696.1378; m³
